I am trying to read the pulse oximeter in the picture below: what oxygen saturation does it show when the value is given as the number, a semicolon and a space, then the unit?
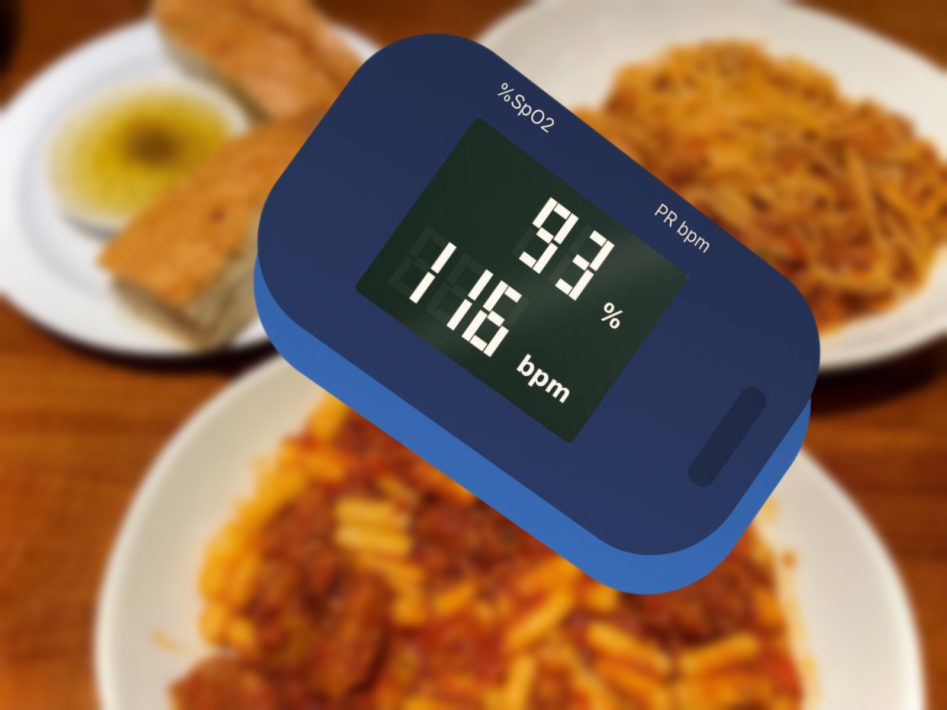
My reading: 93; %
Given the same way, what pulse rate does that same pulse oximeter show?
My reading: 116; bpm
